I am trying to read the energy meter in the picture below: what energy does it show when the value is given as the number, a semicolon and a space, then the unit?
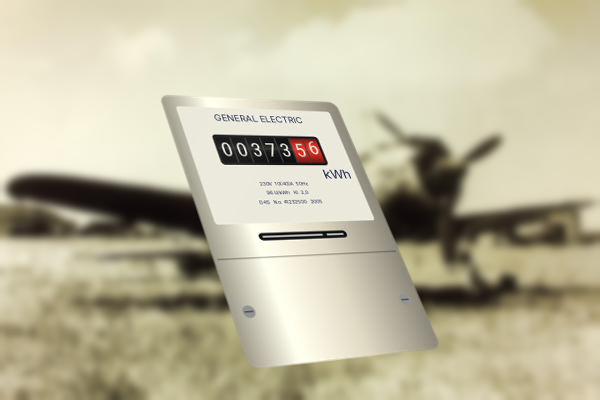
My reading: 373.56; kWh
